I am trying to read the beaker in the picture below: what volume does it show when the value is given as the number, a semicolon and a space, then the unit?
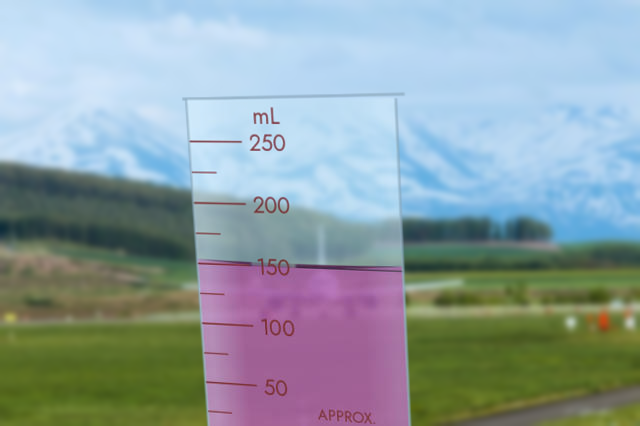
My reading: 150; mL
